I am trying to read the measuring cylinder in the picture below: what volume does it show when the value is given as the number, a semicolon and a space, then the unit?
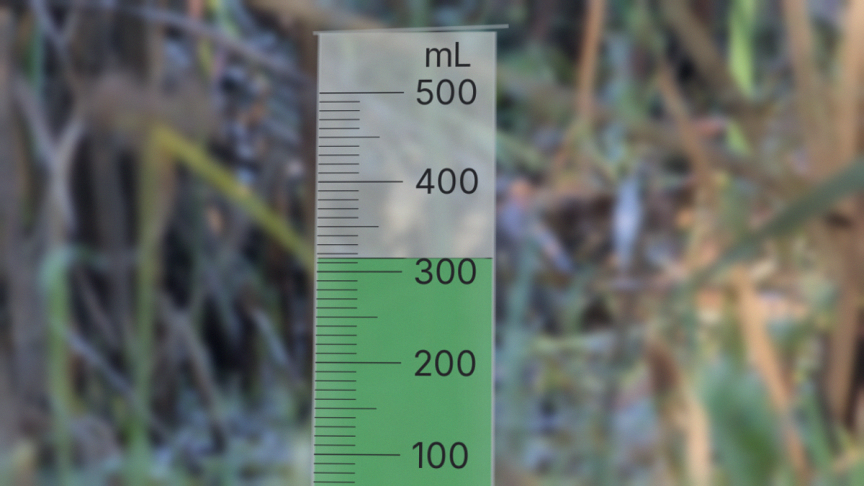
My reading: 315; mL
